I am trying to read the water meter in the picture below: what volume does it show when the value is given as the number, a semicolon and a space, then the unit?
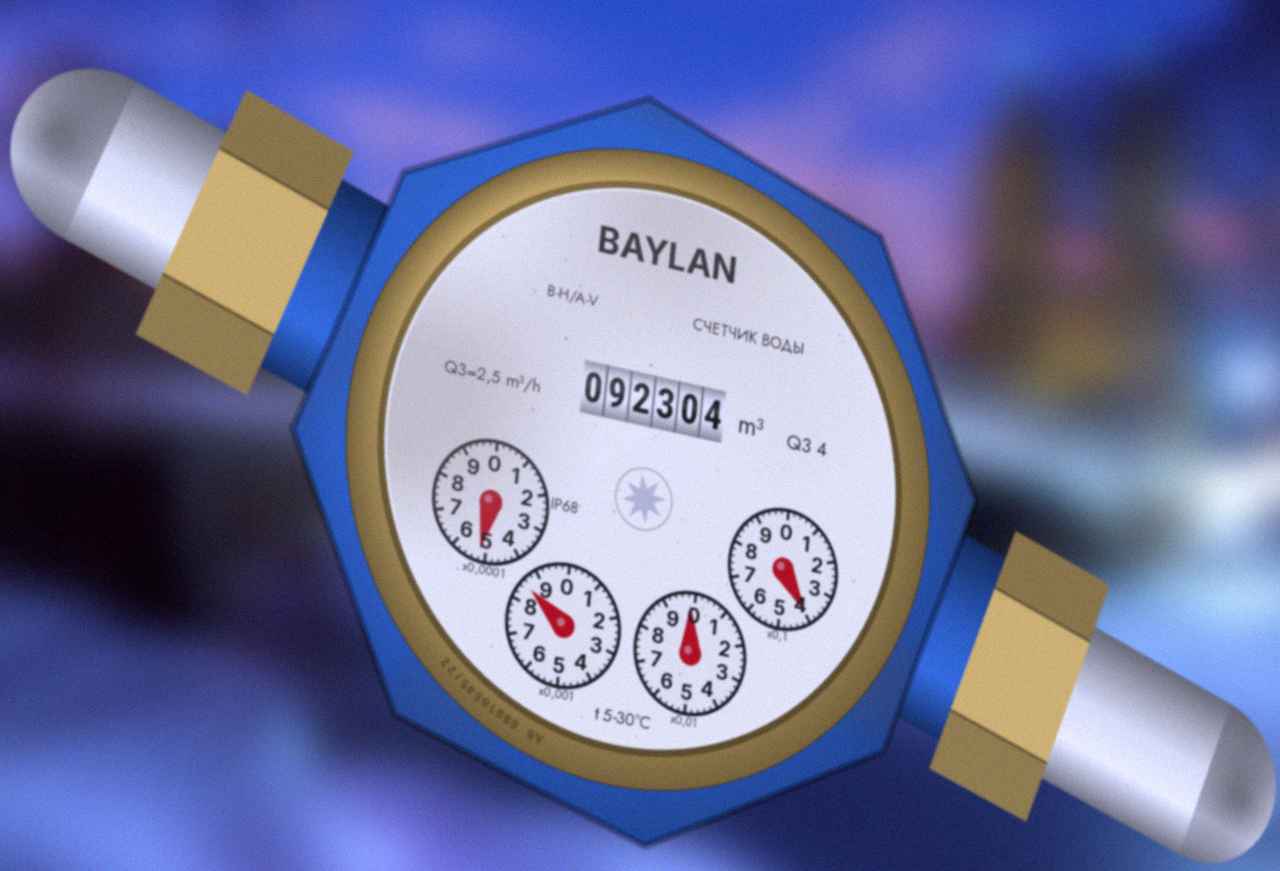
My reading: 92304.3985; m³
